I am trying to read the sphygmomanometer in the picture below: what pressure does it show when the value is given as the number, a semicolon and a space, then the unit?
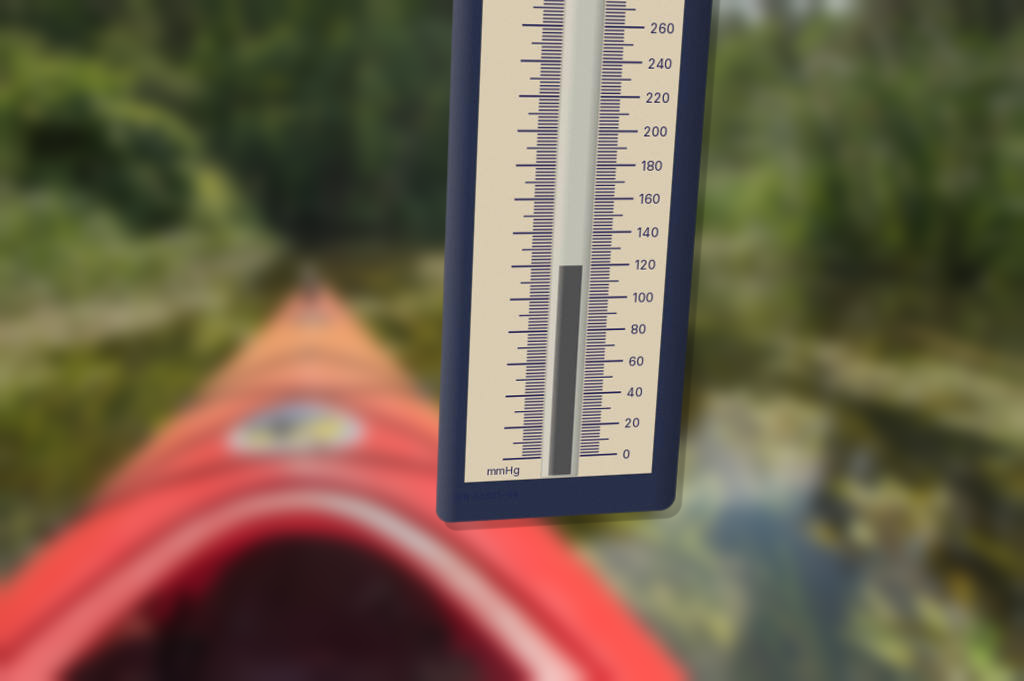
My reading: 120; mmHg
